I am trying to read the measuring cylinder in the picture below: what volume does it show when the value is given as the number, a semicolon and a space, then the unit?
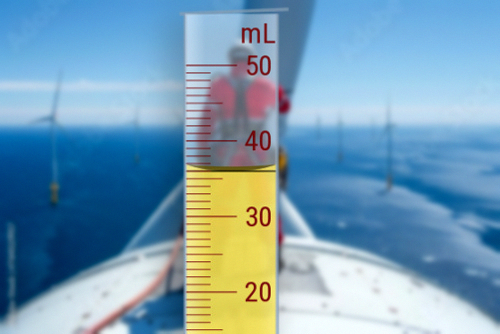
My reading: 36; mL
